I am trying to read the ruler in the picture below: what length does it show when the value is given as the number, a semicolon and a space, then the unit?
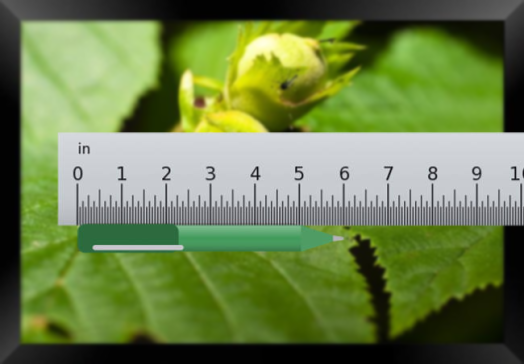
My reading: 6; in
